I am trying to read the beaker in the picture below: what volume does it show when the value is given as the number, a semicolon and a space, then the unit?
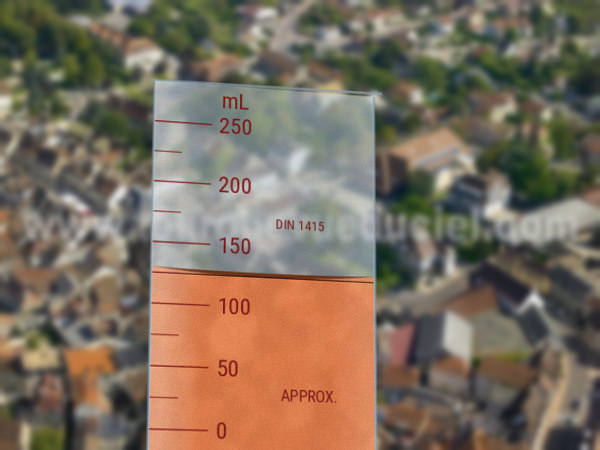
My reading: 125; mL
